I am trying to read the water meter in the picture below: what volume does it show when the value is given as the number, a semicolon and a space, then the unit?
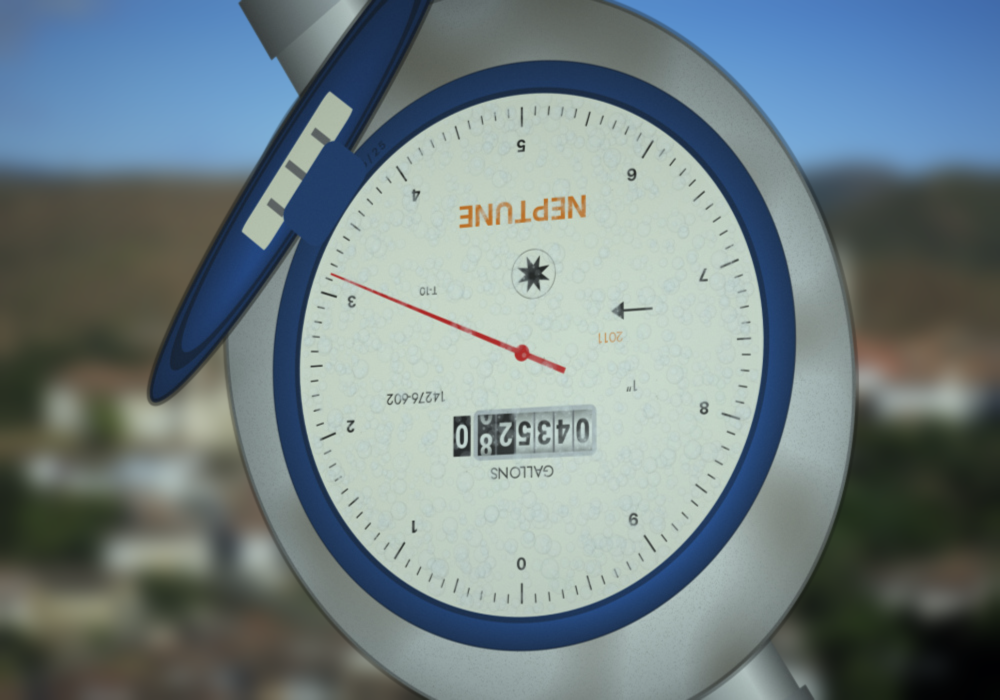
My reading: 435283.1; gal
